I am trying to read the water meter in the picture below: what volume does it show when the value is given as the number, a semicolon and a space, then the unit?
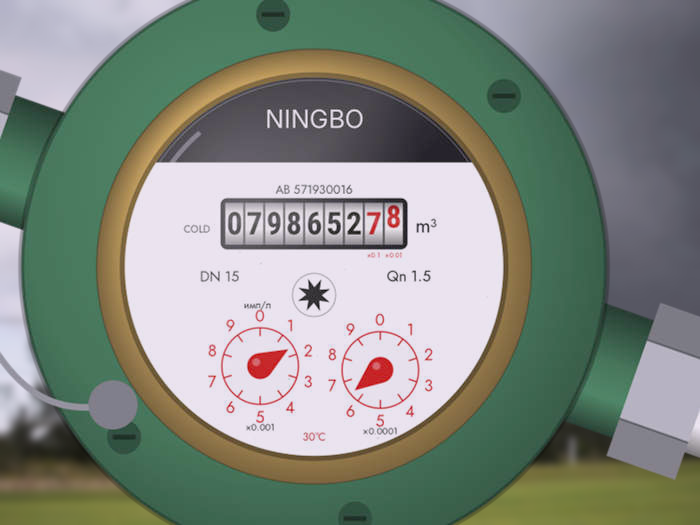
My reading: 798652.7816; m³
